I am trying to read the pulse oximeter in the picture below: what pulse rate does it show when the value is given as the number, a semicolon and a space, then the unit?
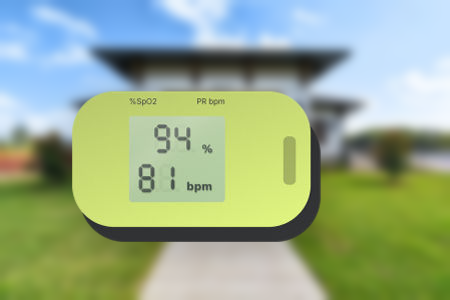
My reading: 81; bpm
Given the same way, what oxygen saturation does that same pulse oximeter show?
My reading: 94; %
